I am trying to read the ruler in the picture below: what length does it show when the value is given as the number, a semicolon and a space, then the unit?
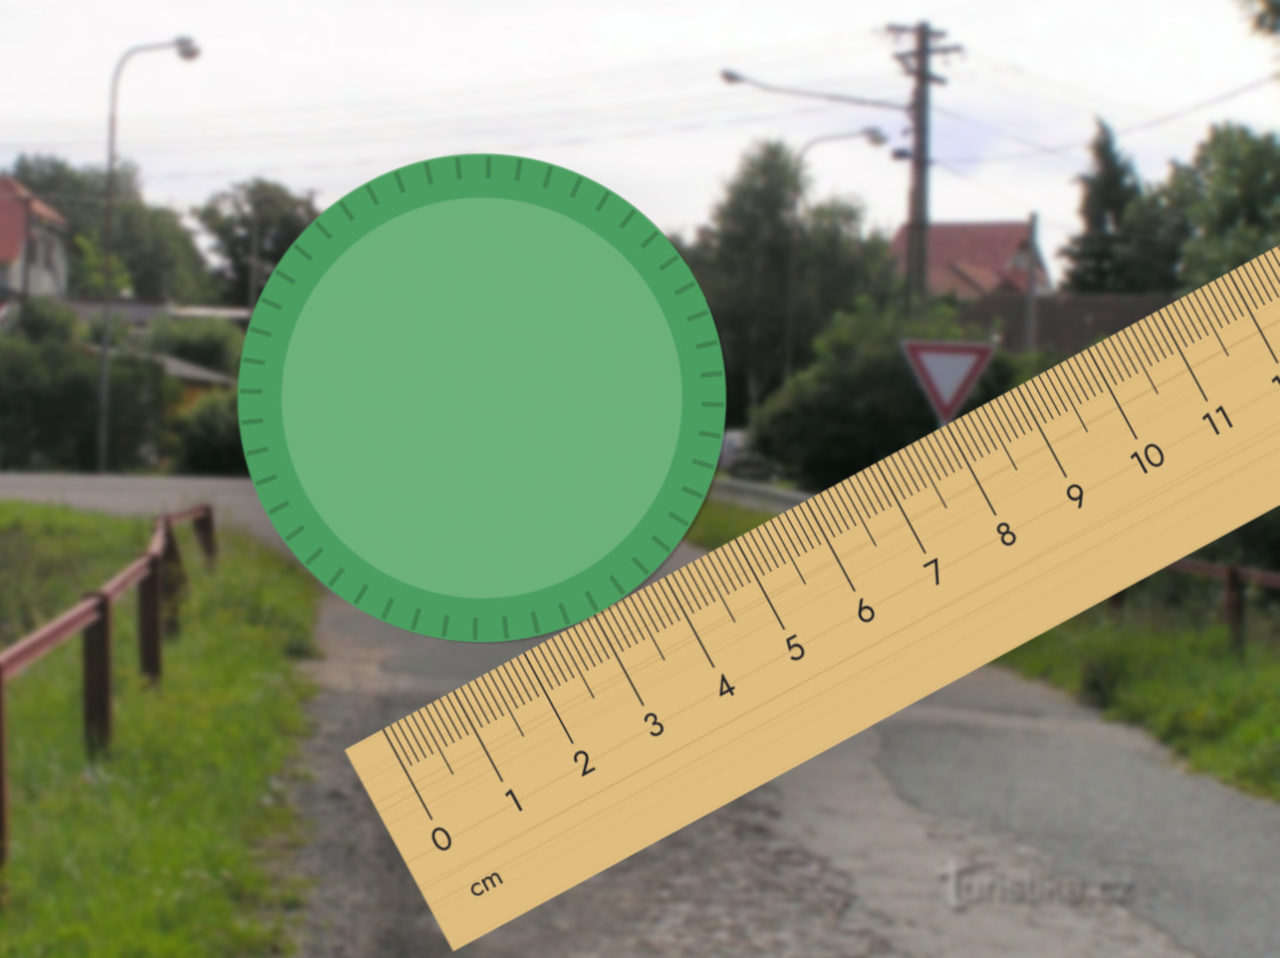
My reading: 6.1; cm
